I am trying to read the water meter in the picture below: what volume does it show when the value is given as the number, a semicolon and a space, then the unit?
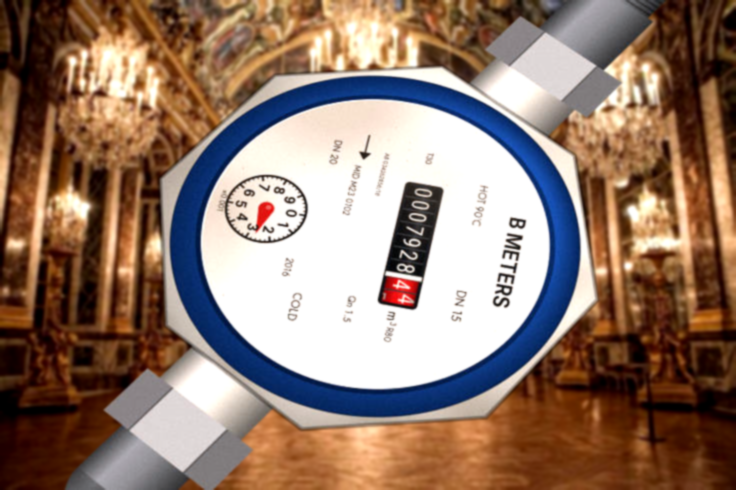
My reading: 7928.442; m³
